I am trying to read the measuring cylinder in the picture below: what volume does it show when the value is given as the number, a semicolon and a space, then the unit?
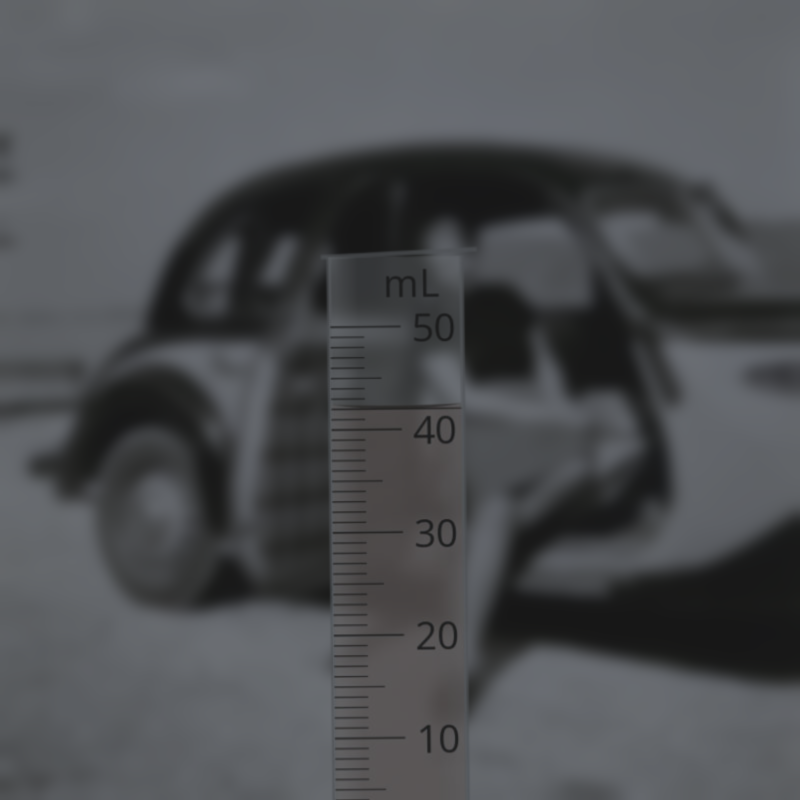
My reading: 42; mL
